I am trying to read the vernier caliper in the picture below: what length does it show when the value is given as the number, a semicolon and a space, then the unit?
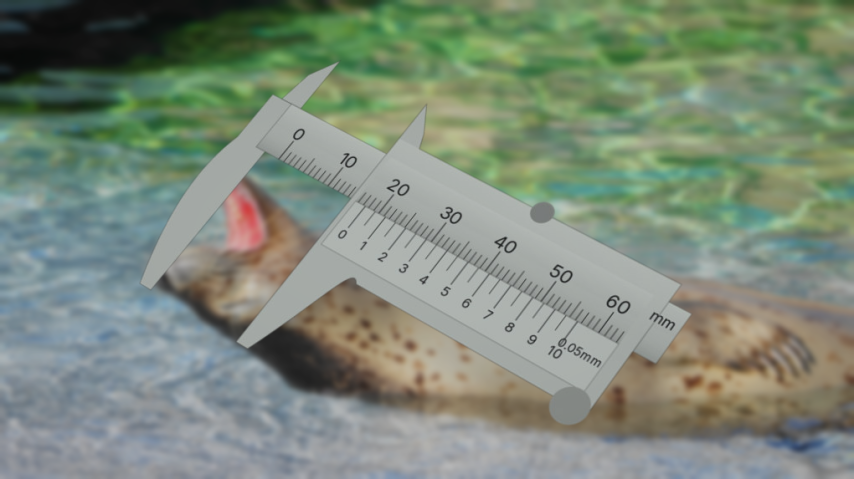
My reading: 17.4; mm
